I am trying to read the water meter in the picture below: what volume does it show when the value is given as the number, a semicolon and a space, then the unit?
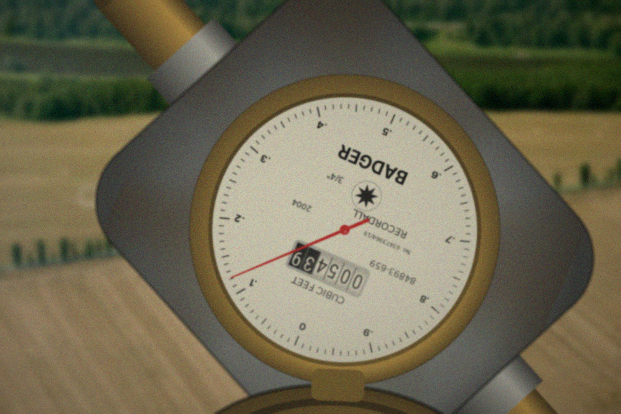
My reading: 5439.12; ft³
